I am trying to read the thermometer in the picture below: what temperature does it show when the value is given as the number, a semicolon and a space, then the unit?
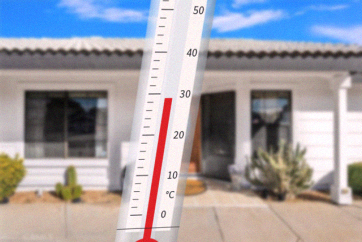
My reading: 29; °C
